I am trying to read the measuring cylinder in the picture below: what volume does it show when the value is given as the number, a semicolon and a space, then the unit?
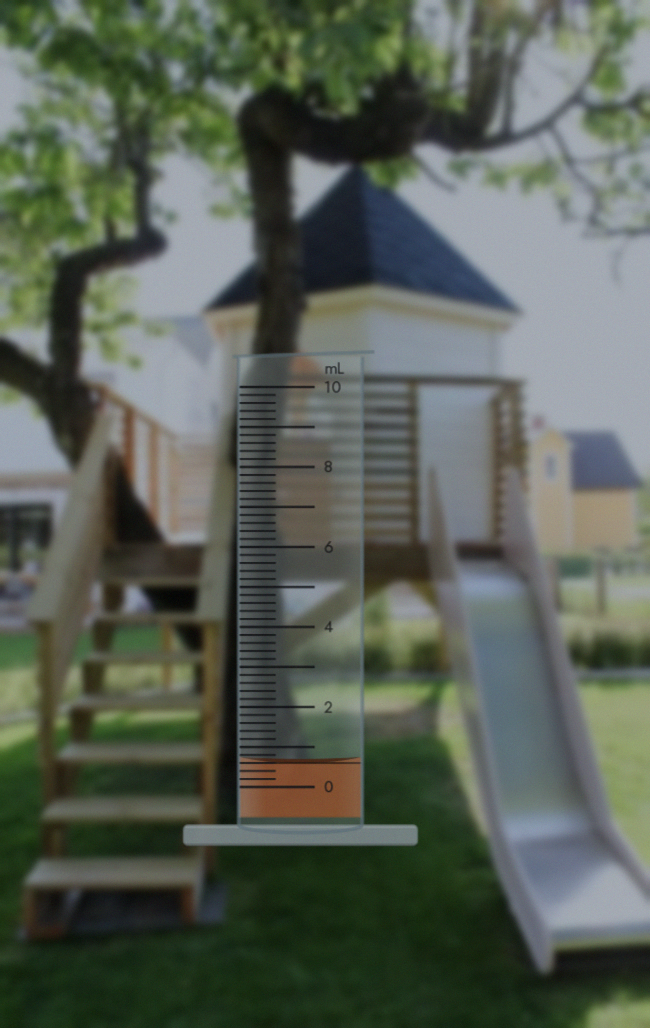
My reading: 0.6; mL
